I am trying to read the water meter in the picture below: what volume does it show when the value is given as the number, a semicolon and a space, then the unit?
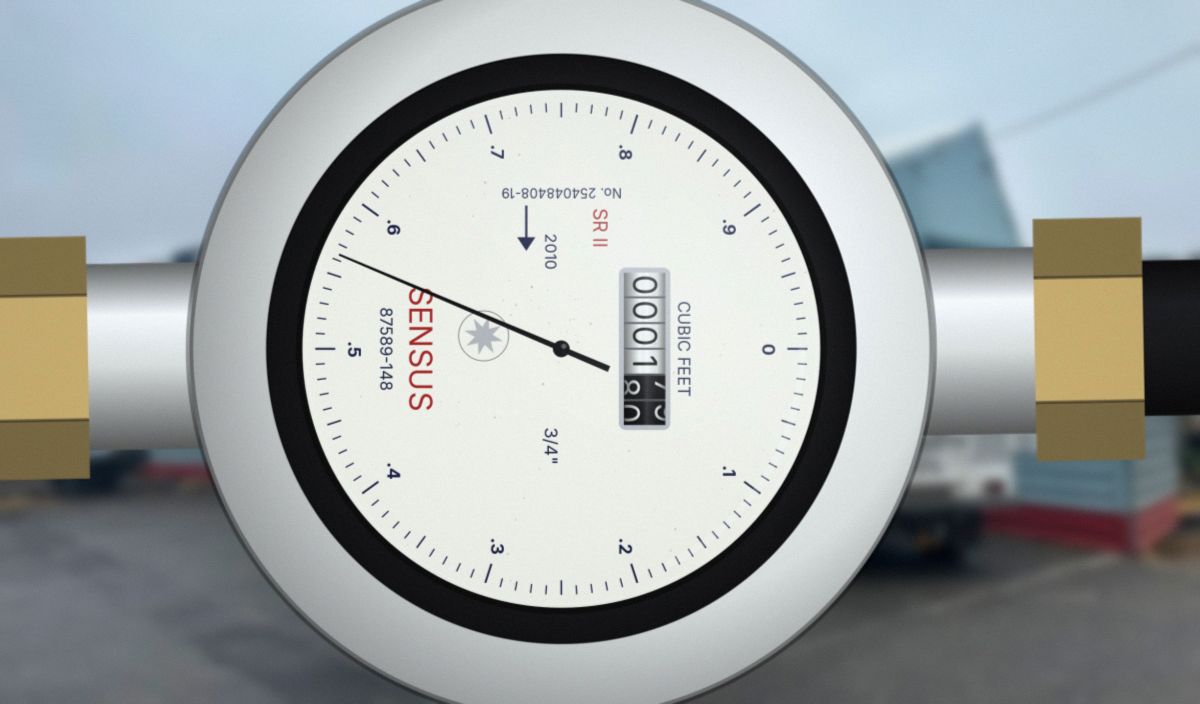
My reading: 179.56; ft³
